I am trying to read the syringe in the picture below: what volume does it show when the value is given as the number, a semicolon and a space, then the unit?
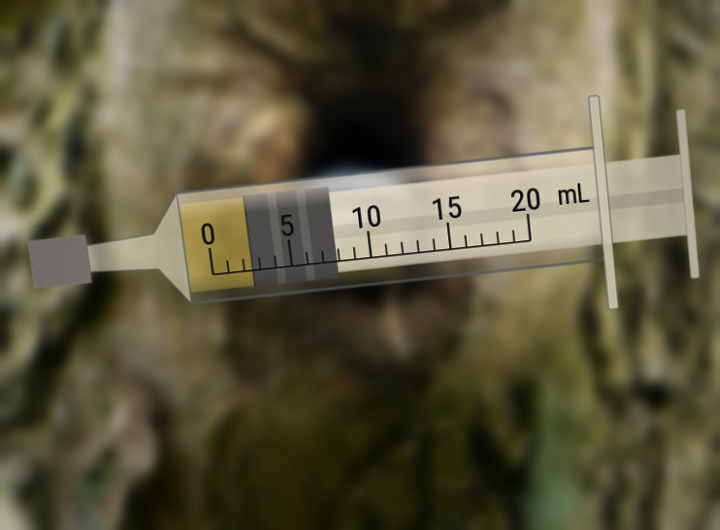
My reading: 2.5; mL
